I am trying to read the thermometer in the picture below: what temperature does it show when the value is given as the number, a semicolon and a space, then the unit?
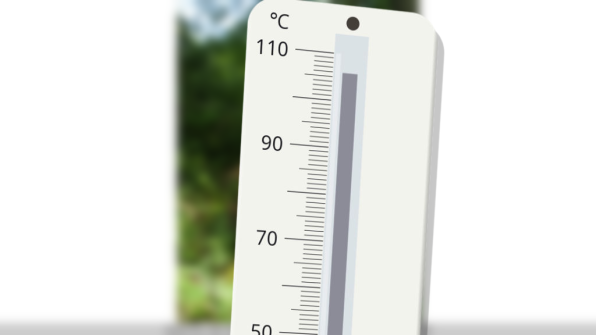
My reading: 106; °C
